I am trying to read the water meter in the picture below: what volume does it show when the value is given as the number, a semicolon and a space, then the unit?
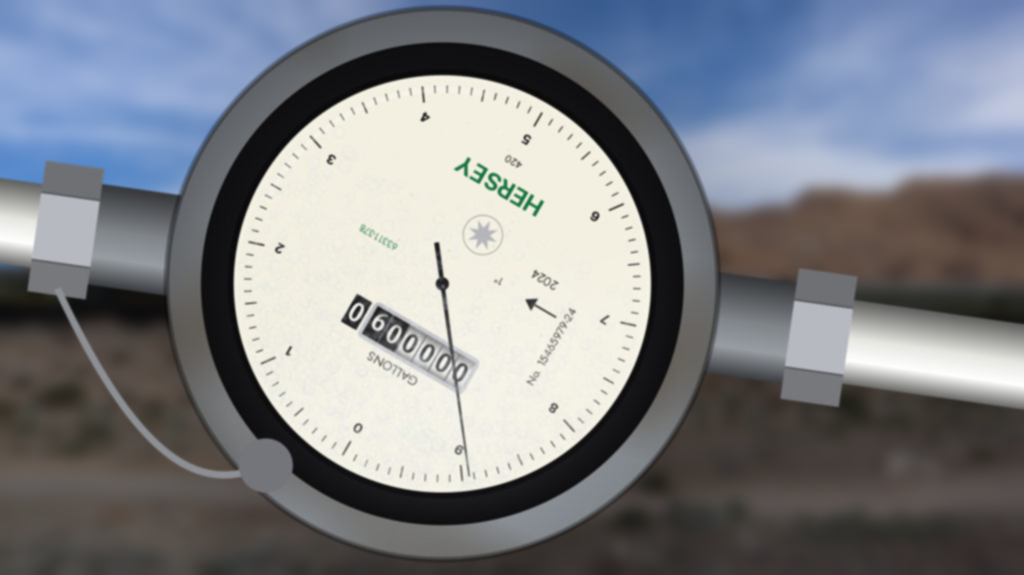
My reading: 88.9; gal
